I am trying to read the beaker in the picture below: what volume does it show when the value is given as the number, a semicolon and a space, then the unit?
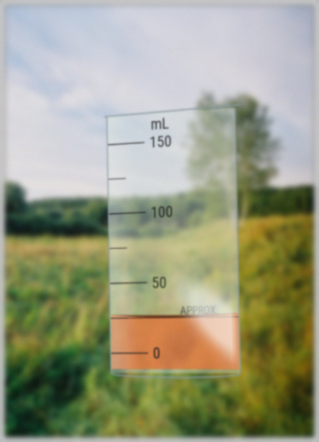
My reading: 25; mL
